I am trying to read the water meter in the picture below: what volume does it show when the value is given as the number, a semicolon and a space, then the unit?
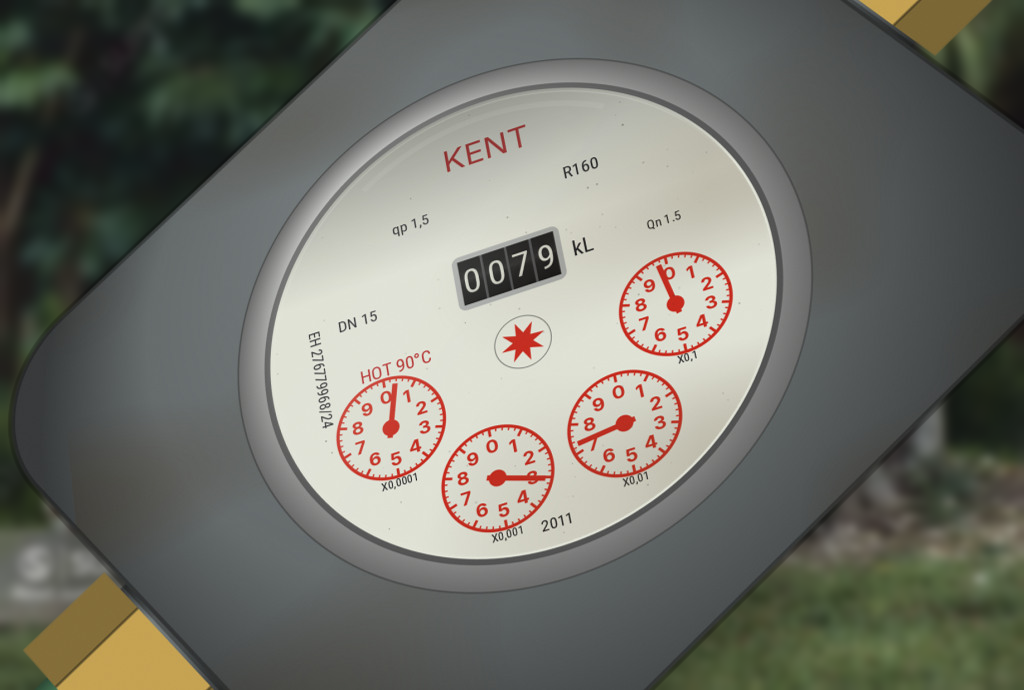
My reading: 78.9730; kL
